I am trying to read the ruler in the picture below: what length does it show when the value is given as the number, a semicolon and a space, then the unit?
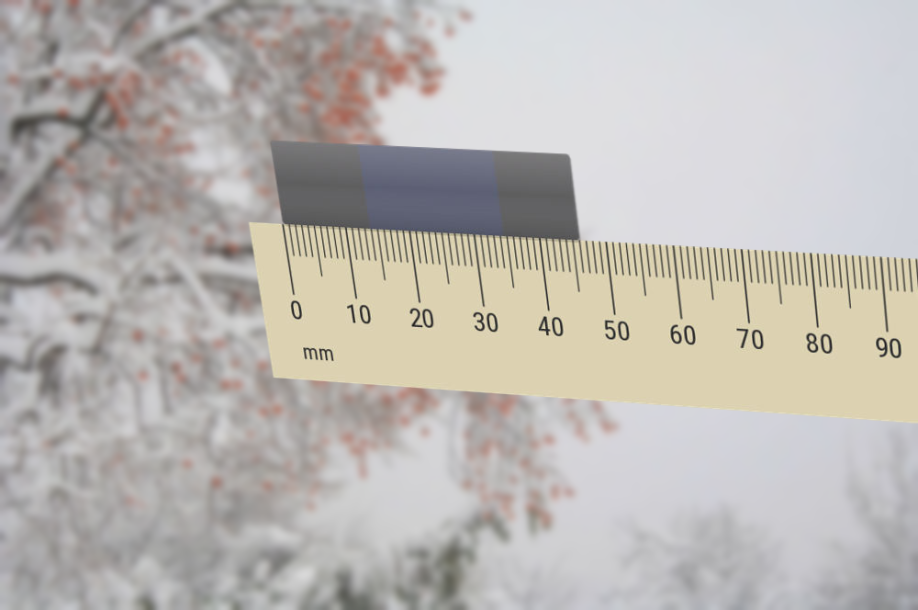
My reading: 46; mm
